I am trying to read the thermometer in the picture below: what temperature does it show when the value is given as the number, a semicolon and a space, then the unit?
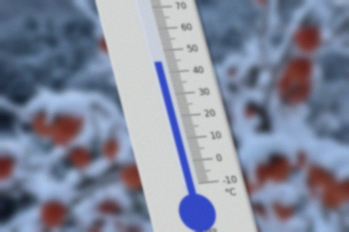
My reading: 45; °C
